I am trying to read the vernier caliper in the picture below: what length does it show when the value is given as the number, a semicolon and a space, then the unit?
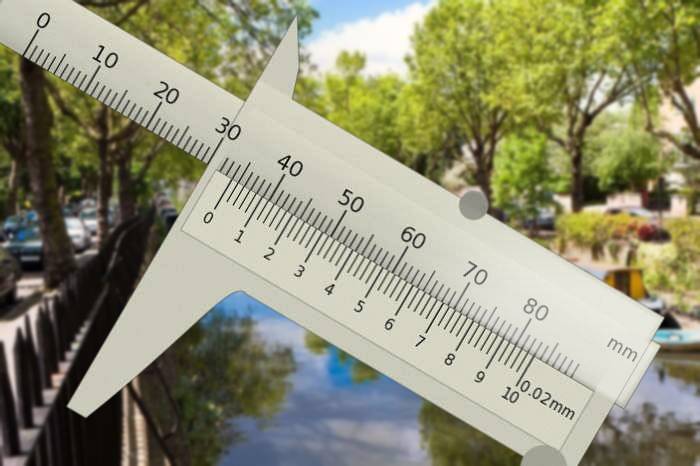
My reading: 34.0; mm
